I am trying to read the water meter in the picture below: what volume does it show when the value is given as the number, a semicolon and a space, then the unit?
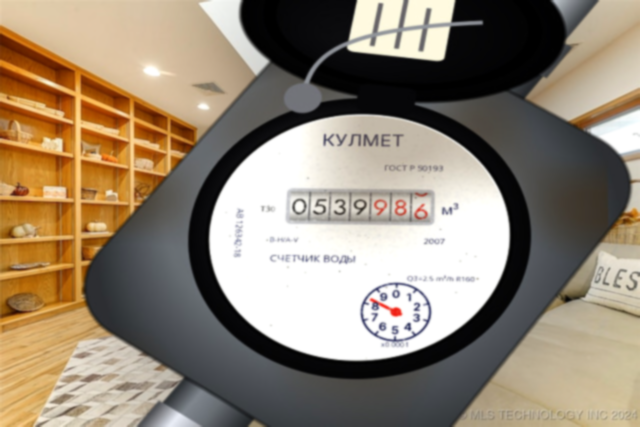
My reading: 539.9858; m³
